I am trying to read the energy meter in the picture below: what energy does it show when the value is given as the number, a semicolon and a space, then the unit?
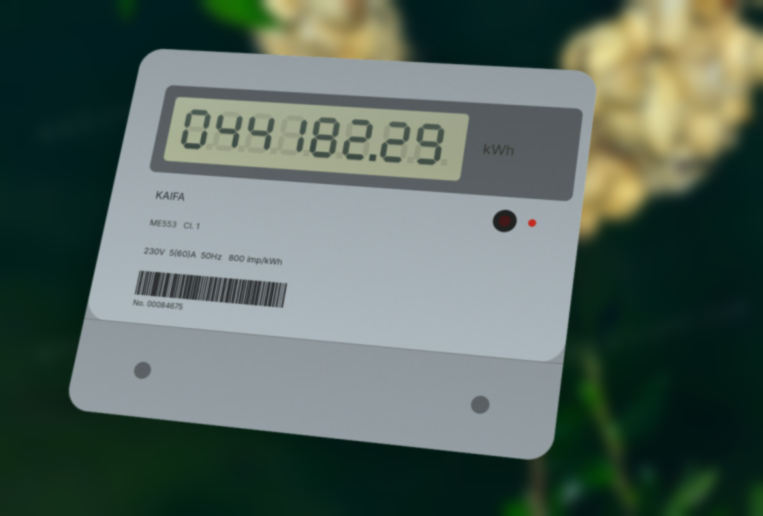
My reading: 44182.29; kWh
